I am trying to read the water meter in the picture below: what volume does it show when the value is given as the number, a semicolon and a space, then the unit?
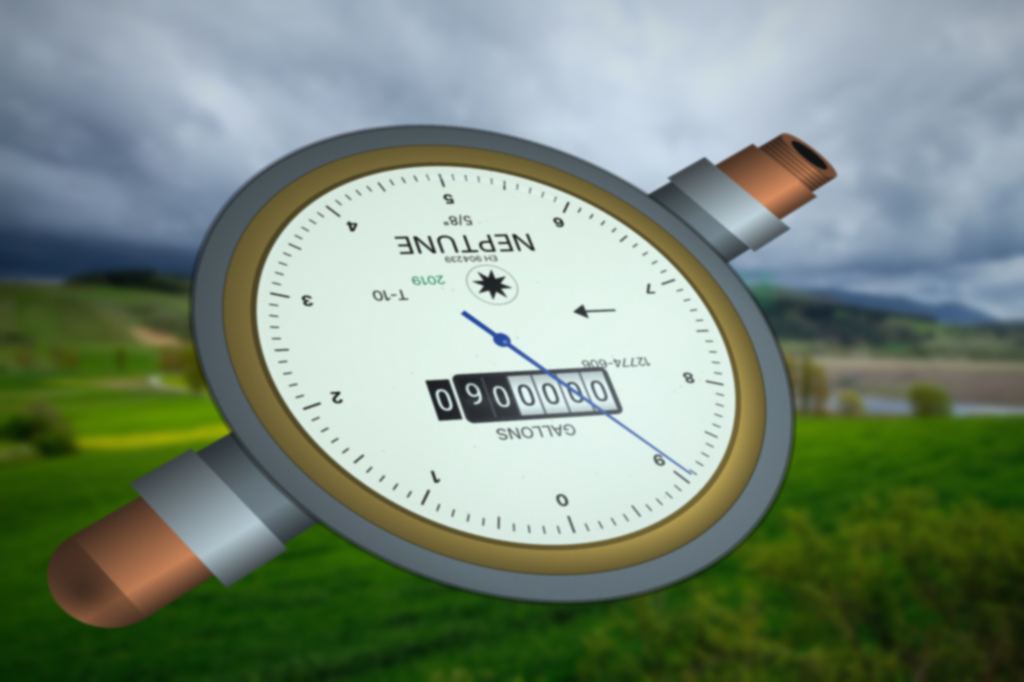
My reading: 58.9; gal
